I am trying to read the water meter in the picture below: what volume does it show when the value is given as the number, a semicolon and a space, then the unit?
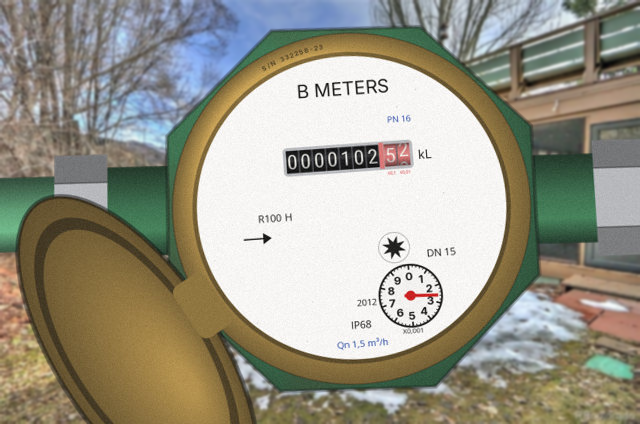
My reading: 102.522; kL
